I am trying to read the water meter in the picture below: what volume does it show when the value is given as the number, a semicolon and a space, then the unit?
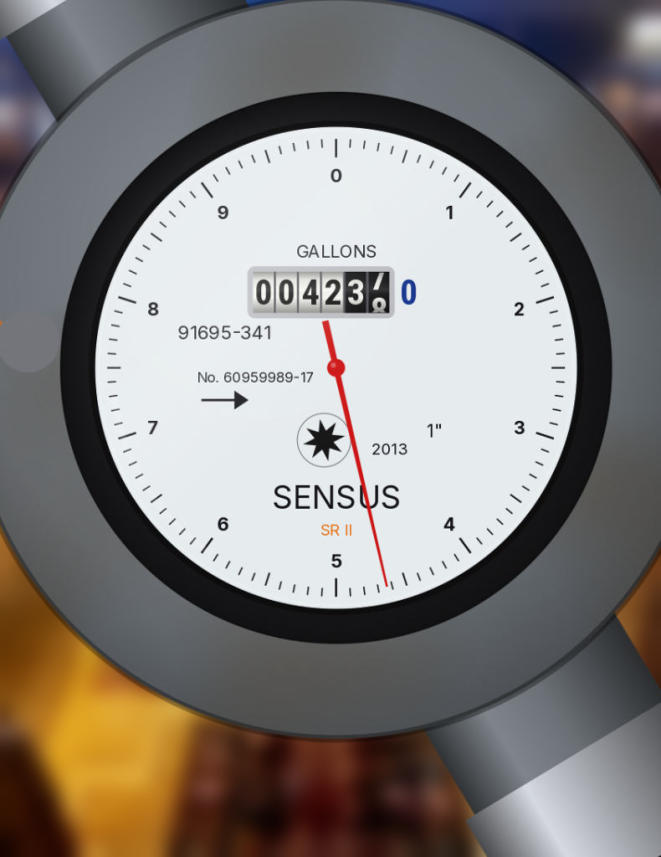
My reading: 42374.6; gal
